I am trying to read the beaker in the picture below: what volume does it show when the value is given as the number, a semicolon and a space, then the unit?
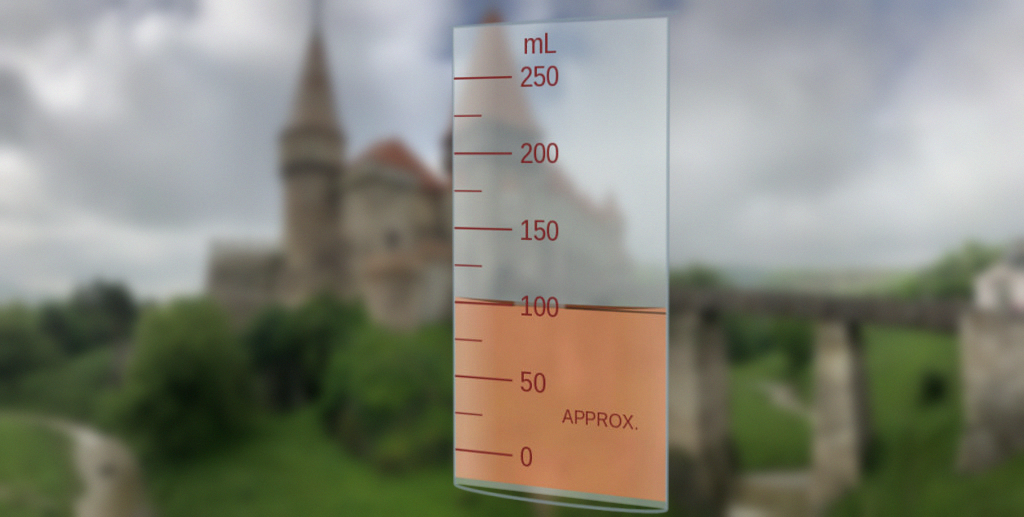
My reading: 100; mL
